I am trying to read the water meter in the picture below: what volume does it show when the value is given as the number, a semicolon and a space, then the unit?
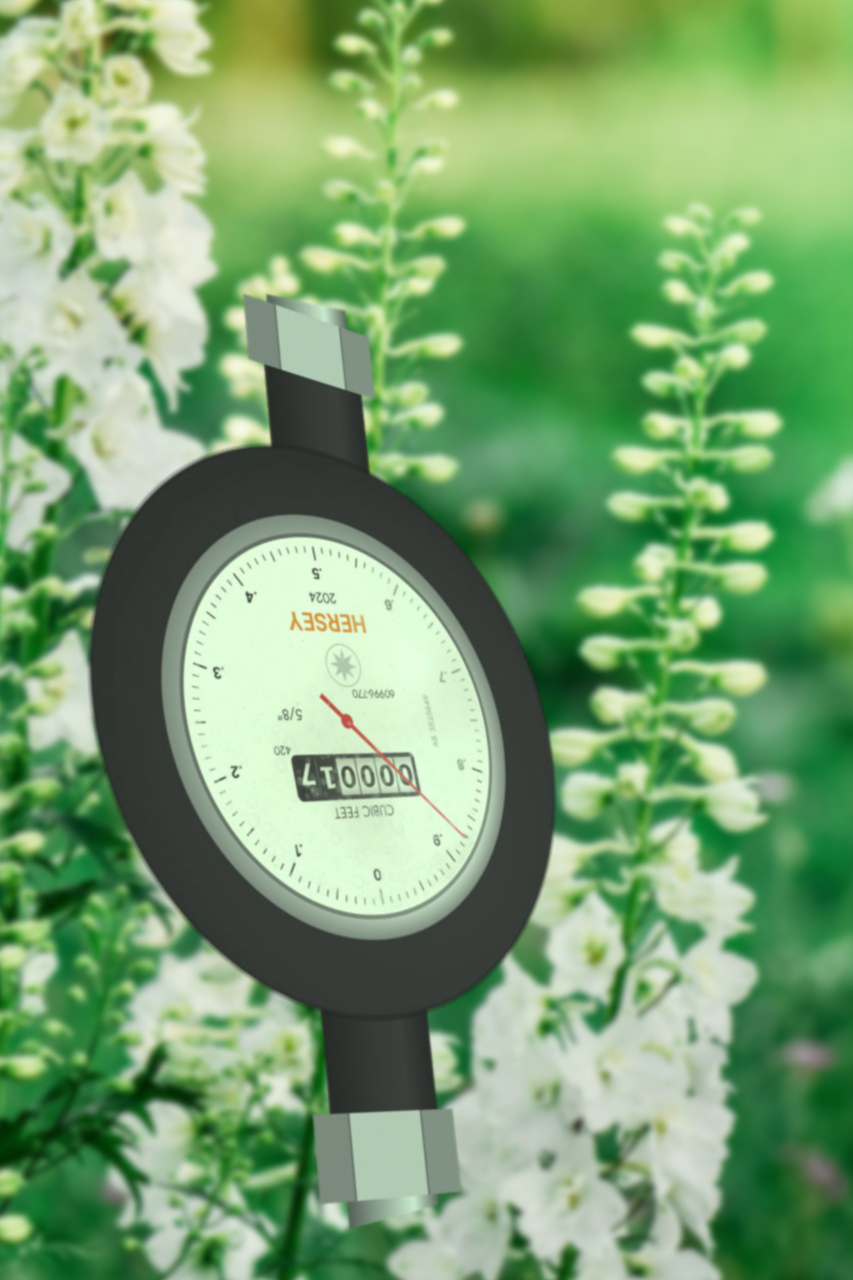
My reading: 16.87; ft³
